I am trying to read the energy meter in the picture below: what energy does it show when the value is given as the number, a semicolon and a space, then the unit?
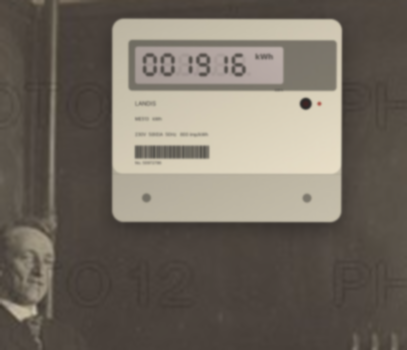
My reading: 1916; kWh
